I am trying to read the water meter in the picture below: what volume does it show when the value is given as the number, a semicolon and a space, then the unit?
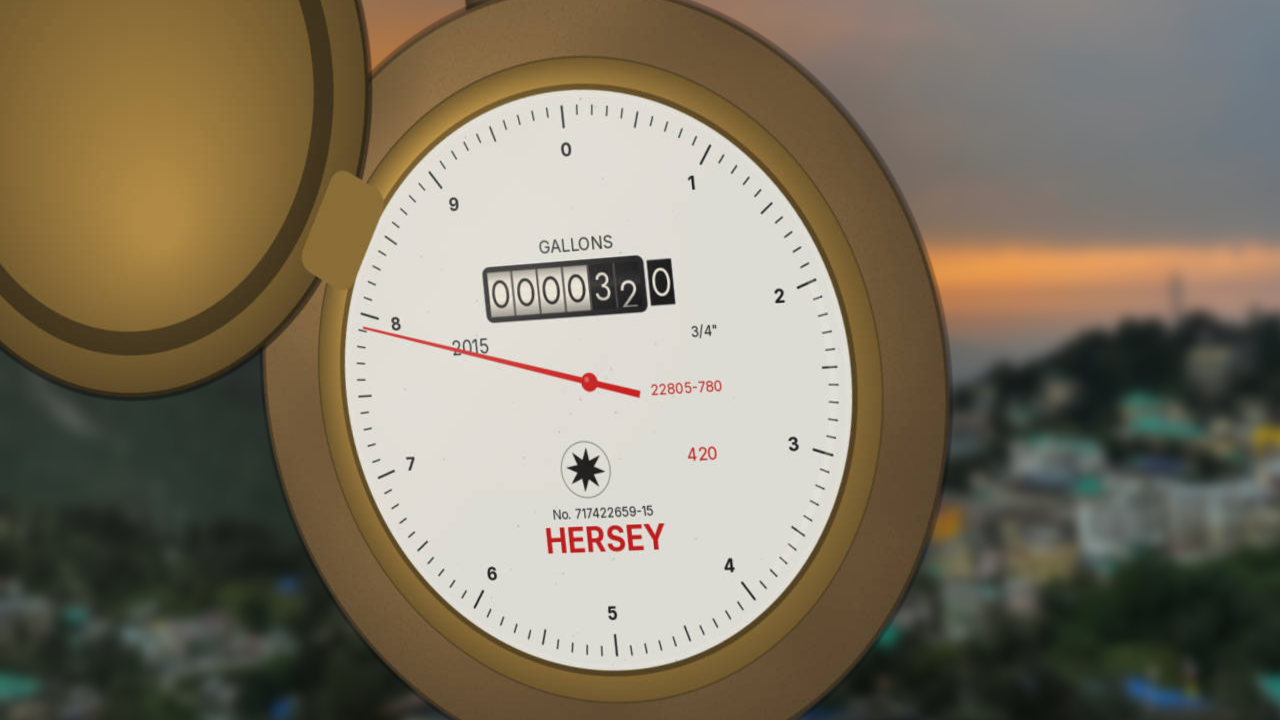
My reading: 317.9; gal
